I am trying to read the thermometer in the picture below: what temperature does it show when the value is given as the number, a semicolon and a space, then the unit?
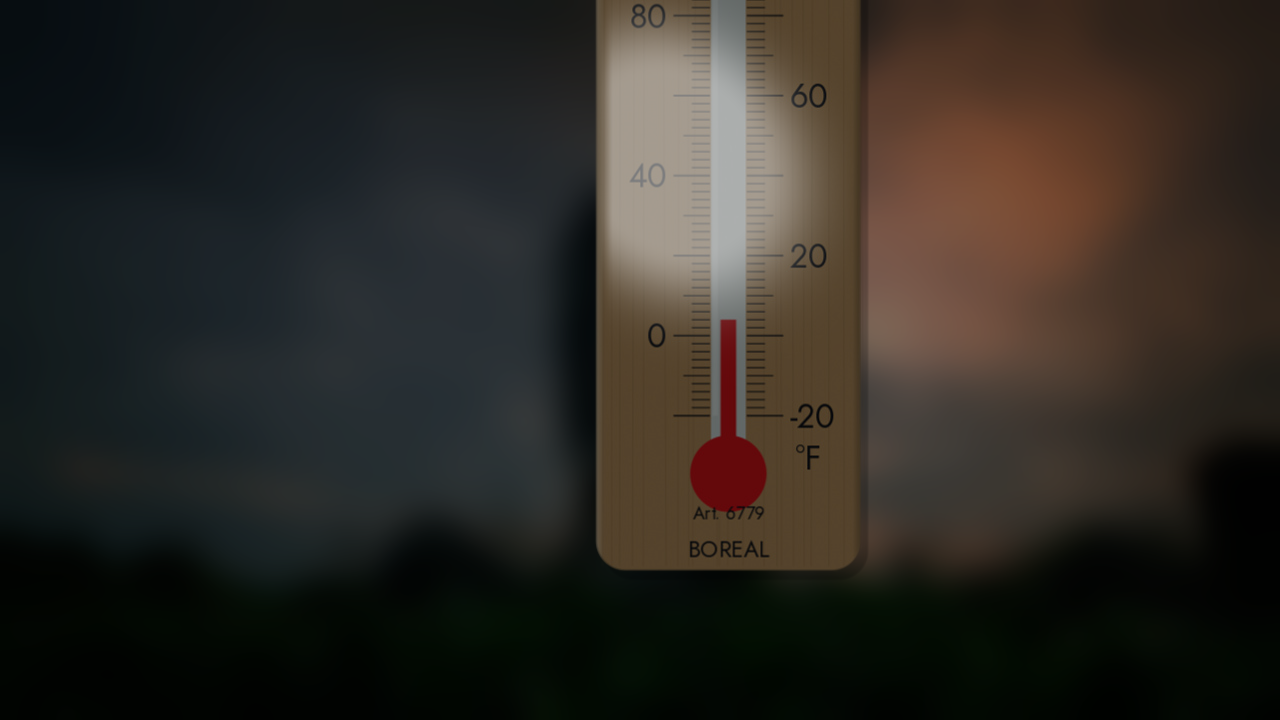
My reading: 4; °F
